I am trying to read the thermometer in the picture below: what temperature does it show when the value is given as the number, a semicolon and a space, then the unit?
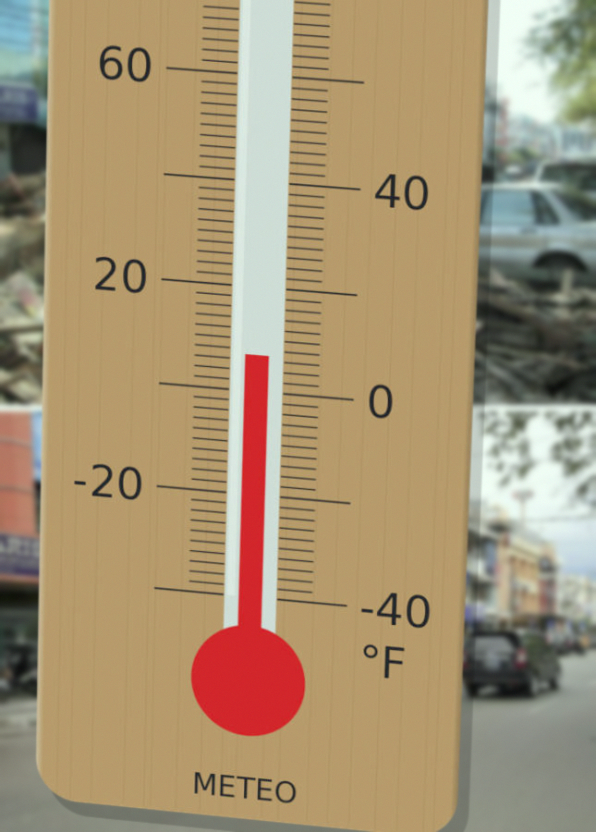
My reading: 7; °F
